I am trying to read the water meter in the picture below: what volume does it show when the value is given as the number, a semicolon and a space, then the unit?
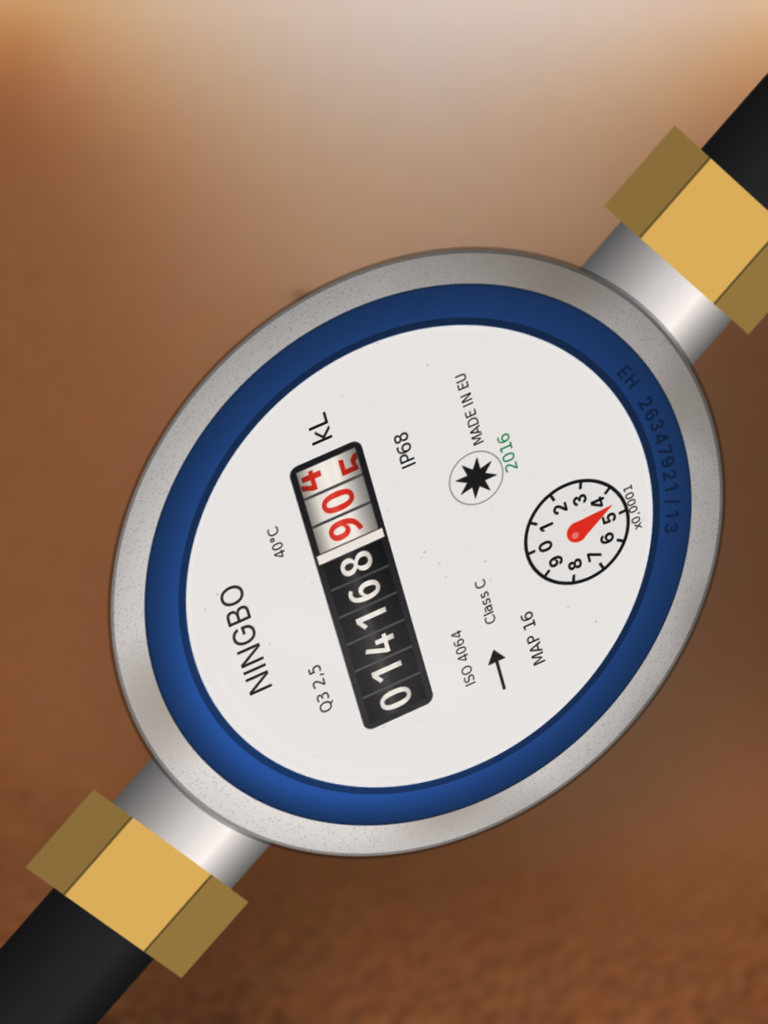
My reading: 14168.9044; kL
